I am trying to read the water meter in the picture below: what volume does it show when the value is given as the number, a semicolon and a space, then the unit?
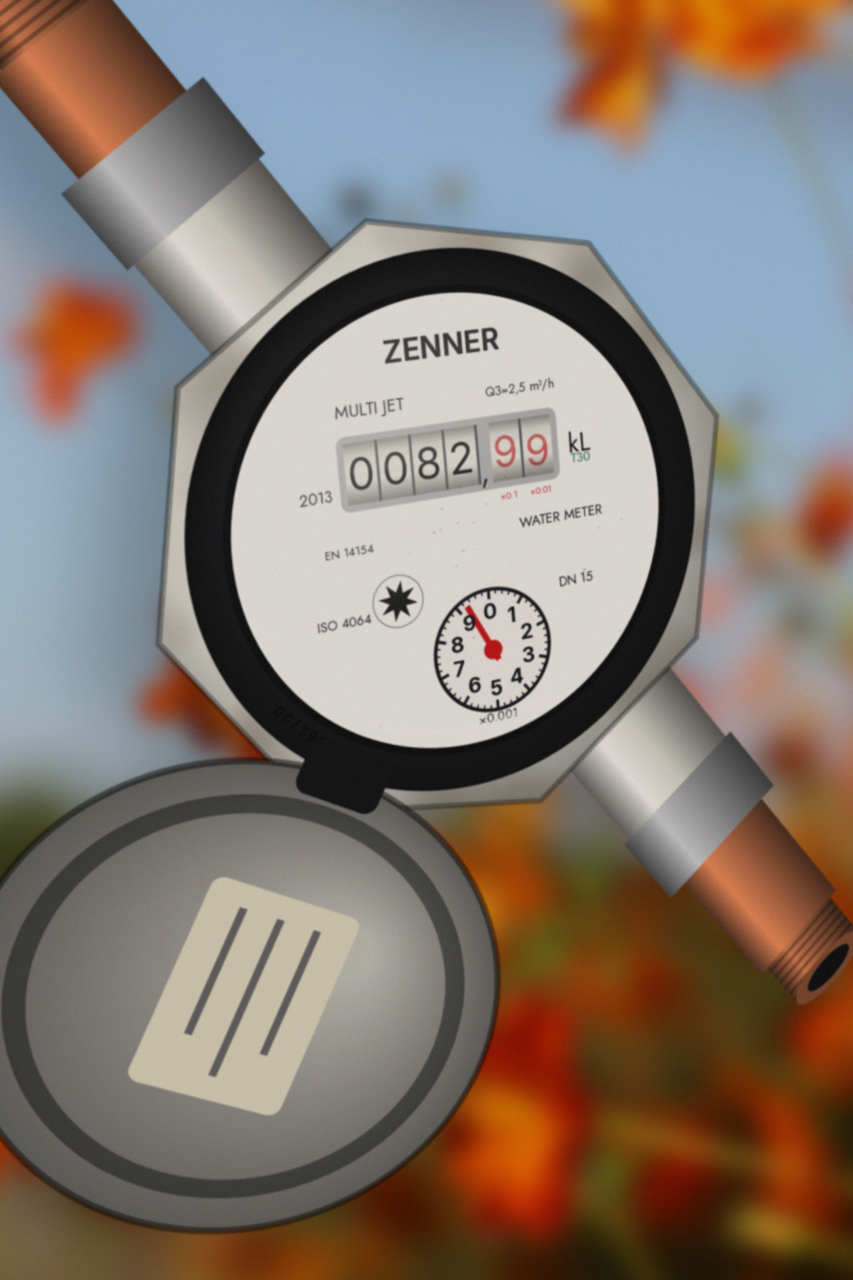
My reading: 82.989; kL
